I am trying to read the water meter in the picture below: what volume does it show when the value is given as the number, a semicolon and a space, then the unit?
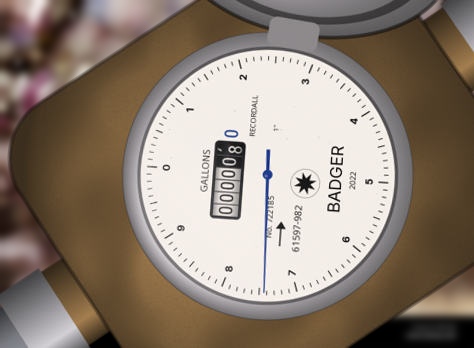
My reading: 77.4; gal
